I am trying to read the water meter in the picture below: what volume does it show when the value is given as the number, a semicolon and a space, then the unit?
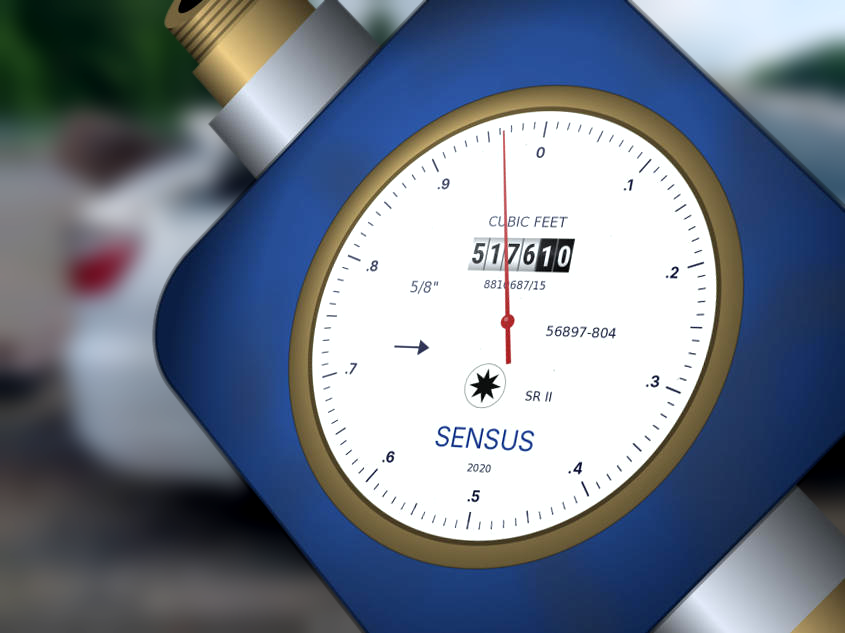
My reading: 517609.96; ft³
